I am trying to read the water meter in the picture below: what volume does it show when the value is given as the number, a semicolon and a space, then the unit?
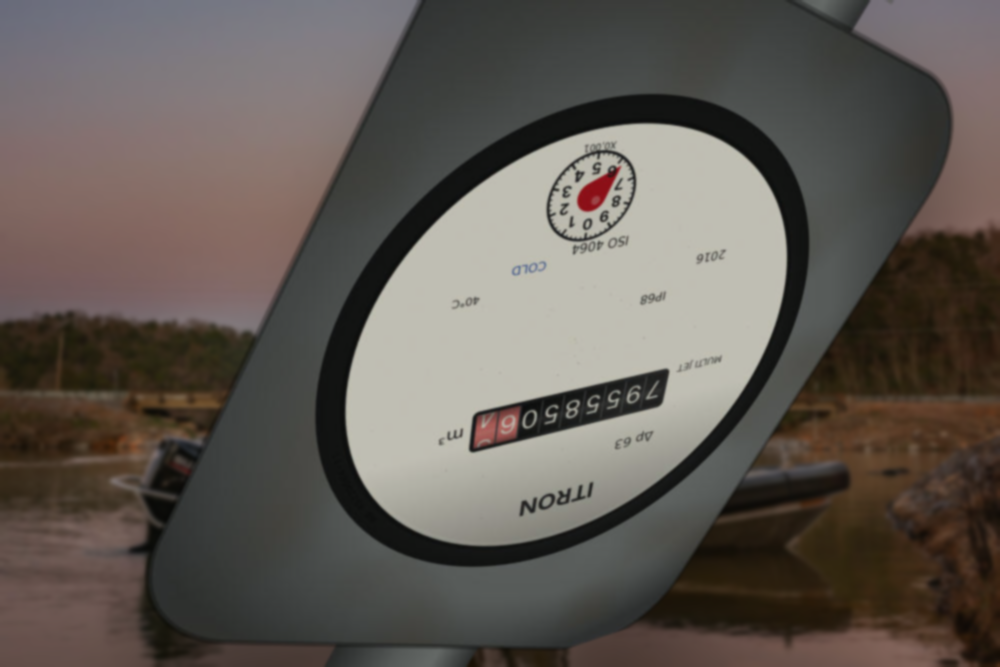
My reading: 7955850.636; m³
